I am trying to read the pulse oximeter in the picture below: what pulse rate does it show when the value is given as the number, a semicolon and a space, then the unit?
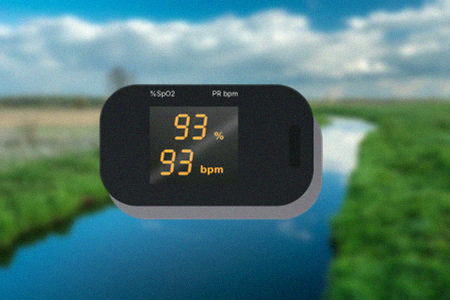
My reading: 93; bpm
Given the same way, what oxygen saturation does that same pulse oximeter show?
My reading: 93; %
